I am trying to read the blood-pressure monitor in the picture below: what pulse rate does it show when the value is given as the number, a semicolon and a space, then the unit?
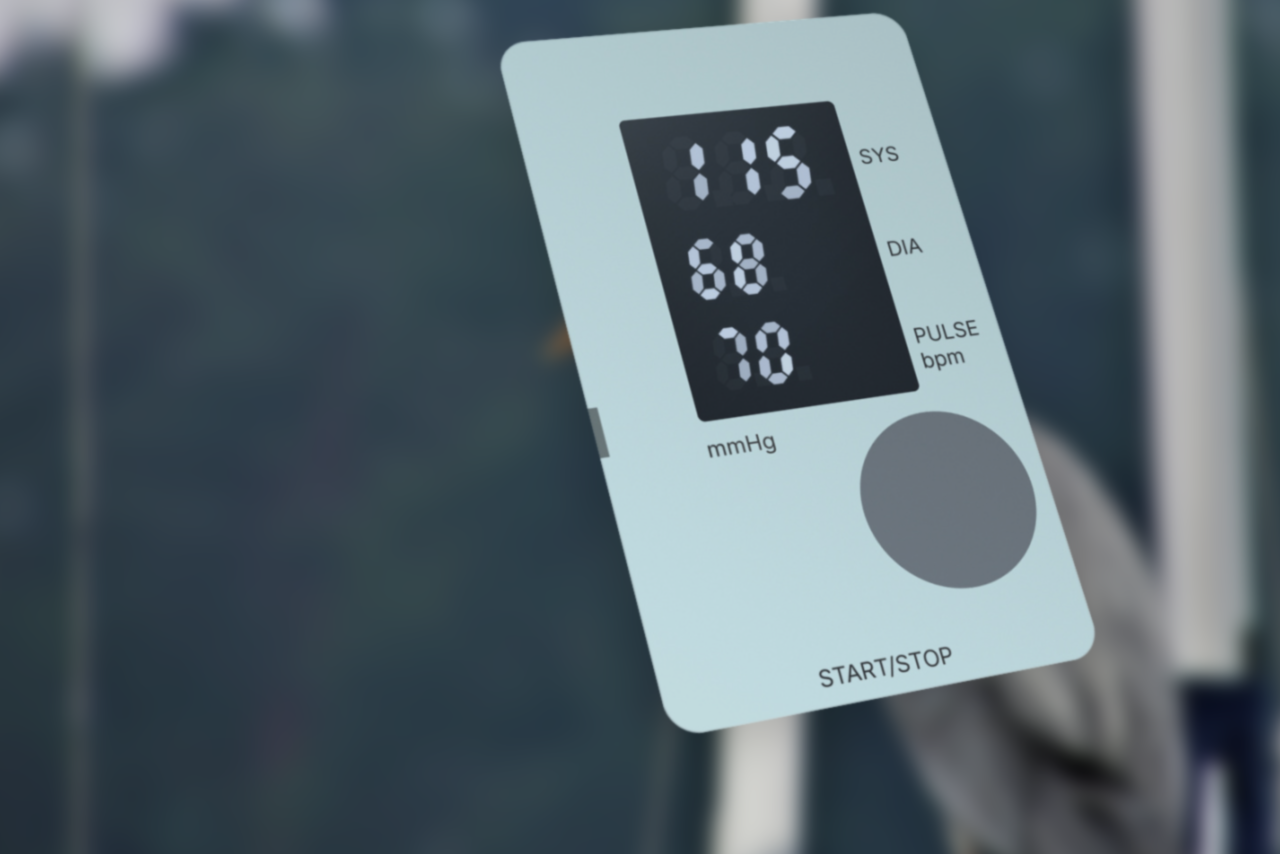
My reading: 70; bpm
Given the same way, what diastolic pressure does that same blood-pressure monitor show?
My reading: 68; mmHg
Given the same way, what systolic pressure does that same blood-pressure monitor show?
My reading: 115; mmHg
